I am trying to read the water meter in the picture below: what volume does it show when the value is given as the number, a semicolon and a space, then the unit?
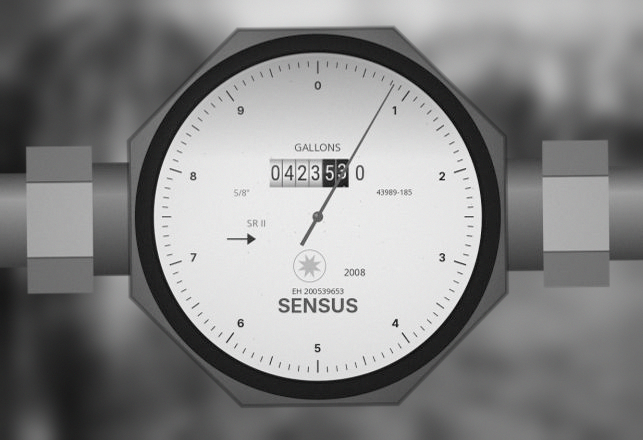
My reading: 423530.8; gal
